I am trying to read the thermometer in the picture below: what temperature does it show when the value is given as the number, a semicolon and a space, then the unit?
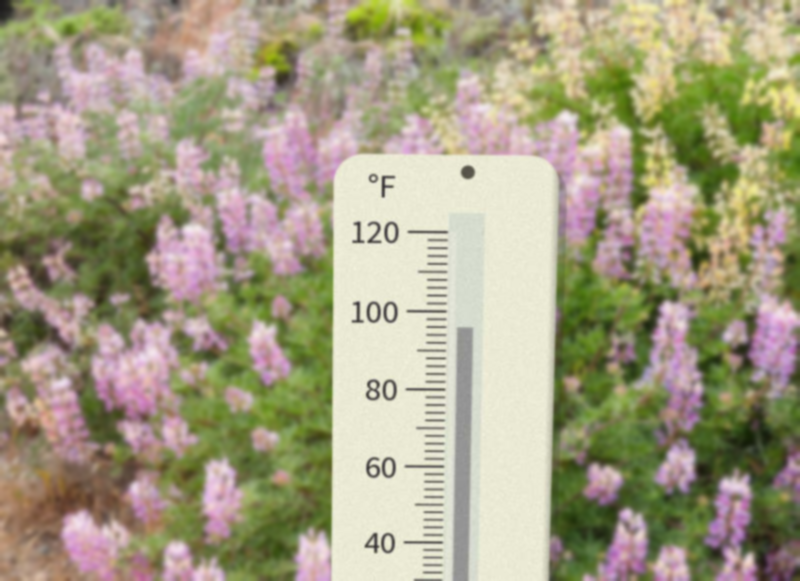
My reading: 96; °F
